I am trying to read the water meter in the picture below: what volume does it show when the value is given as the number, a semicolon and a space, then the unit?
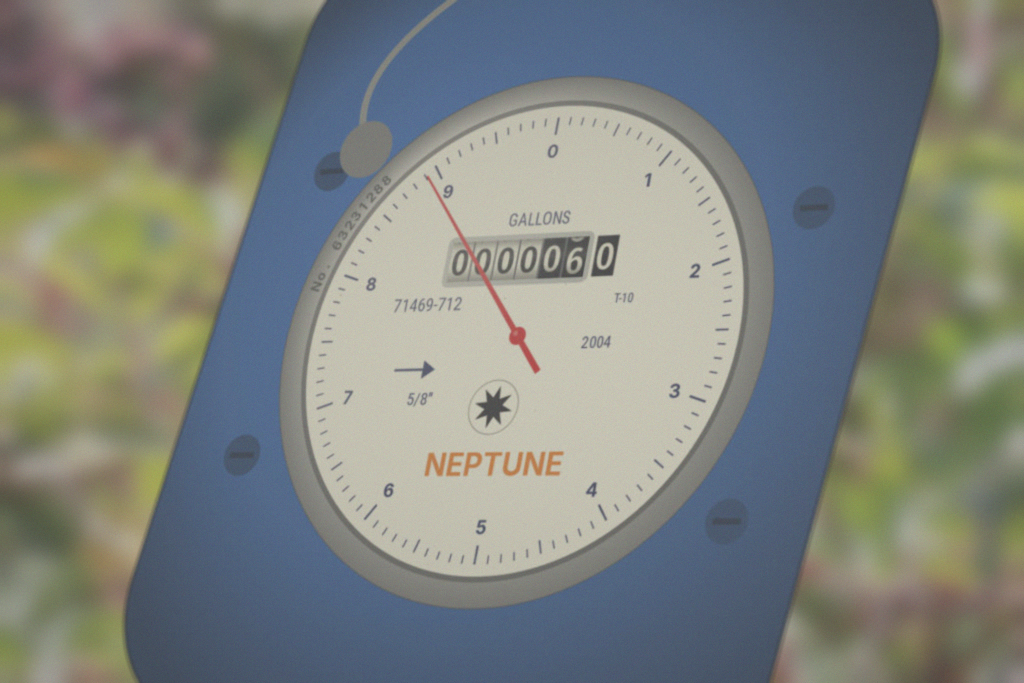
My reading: 58.9; gal
